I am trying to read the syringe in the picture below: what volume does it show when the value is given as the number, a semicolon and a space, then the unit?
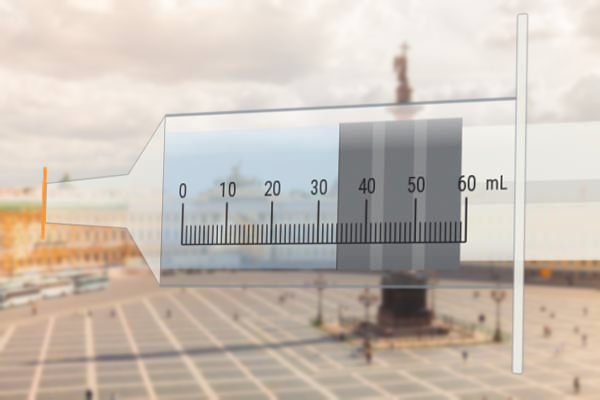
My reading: 34; mL
